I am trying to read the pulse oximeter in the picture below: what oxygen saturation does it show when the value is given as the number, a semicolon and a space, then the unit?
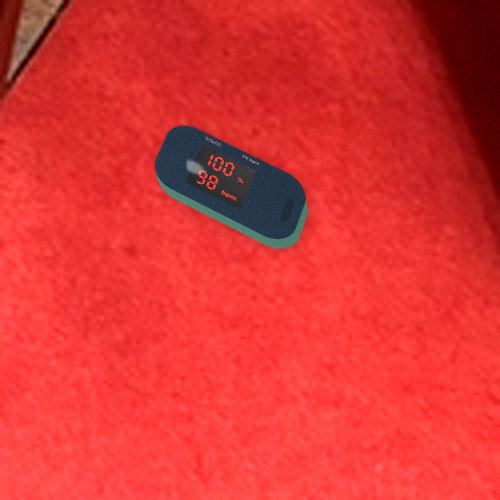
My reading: 100; %
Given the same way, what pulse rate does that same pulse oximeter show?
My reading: 98; bpm
